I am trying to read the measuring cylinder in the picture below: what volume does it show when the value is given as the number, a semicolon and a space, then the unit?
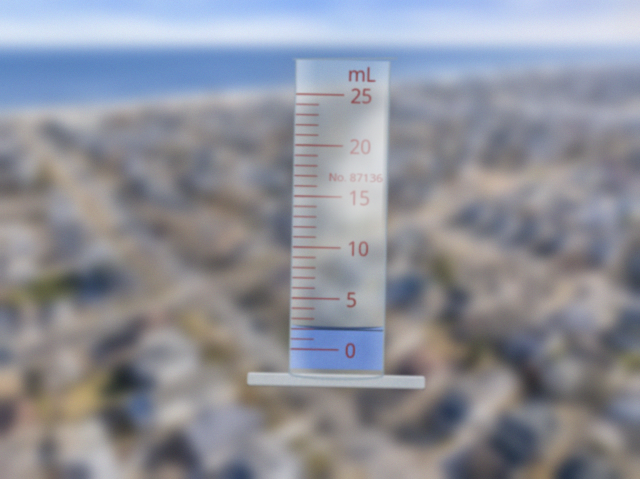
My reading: 2; mL
